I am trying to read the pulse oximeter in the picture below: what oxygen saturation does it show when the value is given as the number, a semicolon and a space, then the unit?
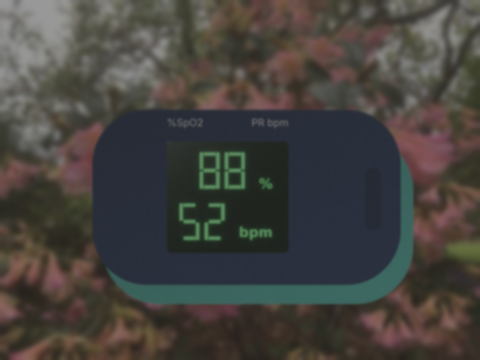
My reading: 88; %
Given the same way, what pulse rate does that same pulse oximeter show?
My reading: 52; bpm
